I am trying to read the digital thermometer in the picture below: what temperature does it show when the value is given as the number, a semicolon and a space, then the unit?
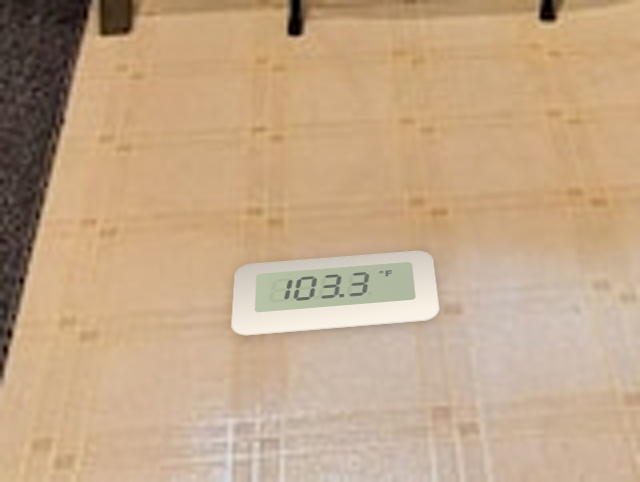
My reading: 103.3; °F
